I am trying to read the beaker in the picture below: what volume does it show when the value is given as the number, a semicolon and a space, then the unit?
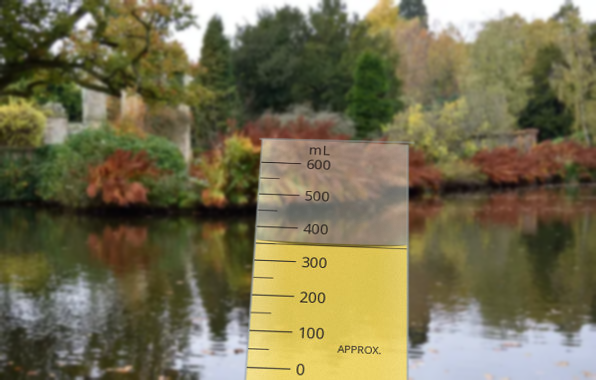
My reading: 350; mL
